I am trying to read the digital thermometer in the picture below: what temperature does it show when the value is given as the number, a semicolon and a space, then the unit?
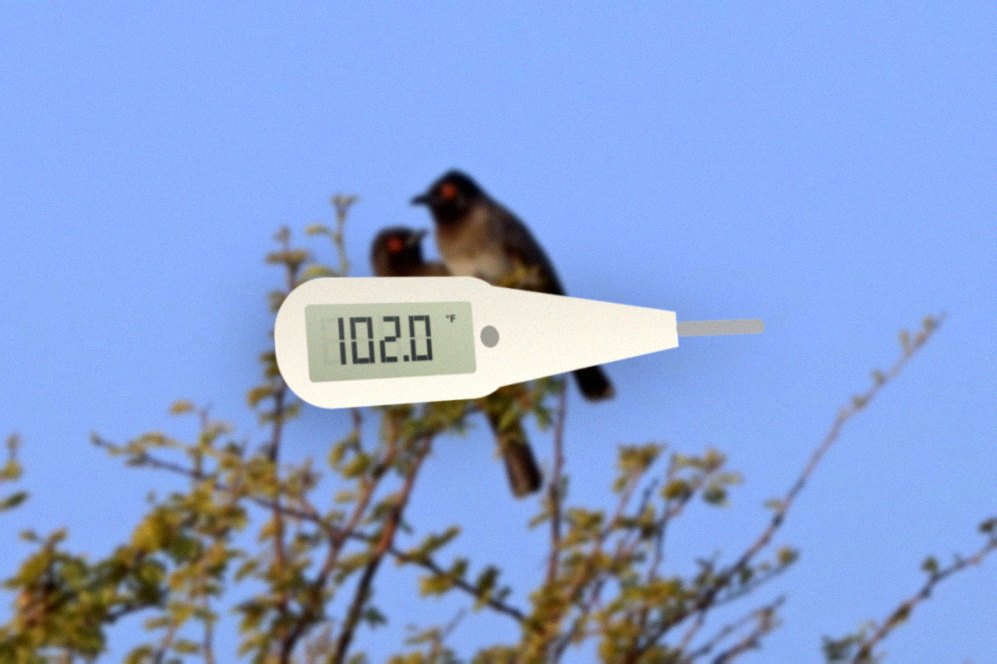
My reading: 102.0; °F
